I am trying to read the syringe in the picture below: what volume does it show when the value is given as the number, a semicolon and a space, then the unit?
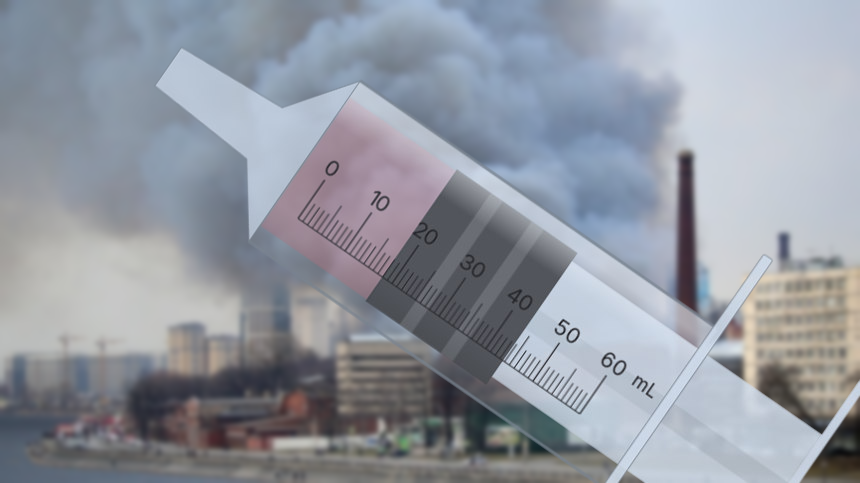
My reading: 18; mL
